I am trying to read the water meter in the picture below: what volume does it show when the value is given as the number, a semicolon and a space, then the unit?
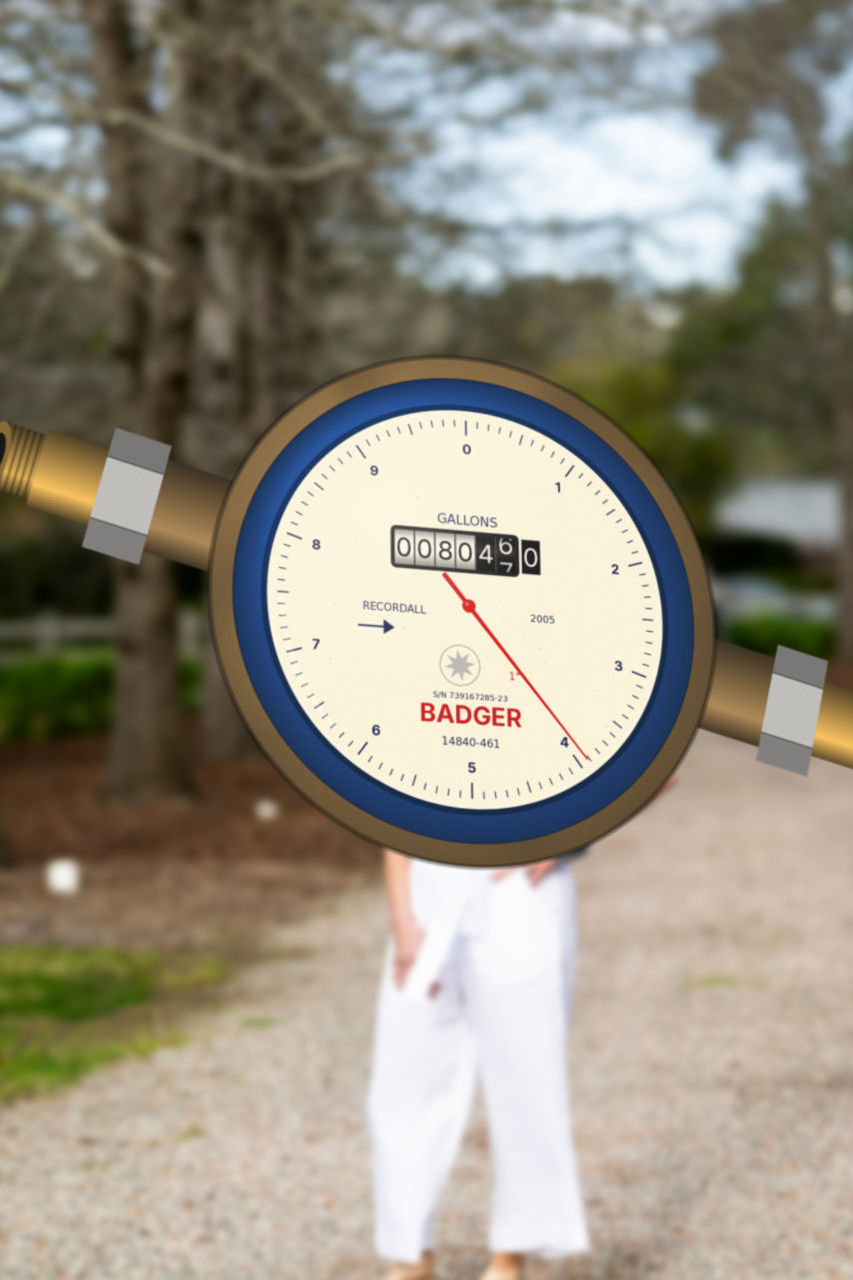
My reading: 80463.9; gal
